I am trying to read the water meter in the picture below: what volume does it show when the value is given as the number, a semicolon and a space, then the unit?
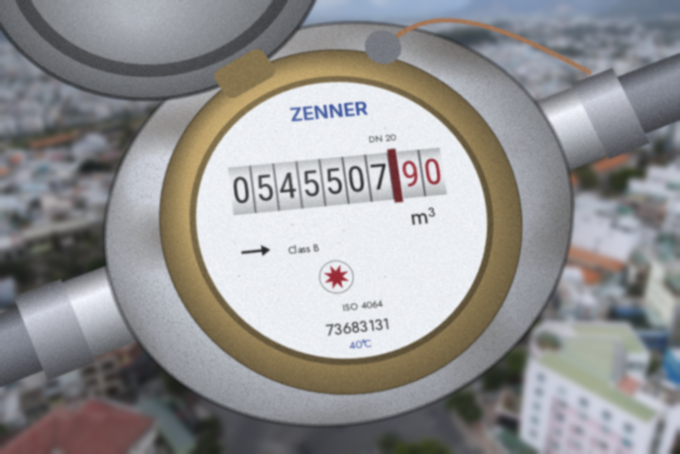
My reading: 545507.90; m³
